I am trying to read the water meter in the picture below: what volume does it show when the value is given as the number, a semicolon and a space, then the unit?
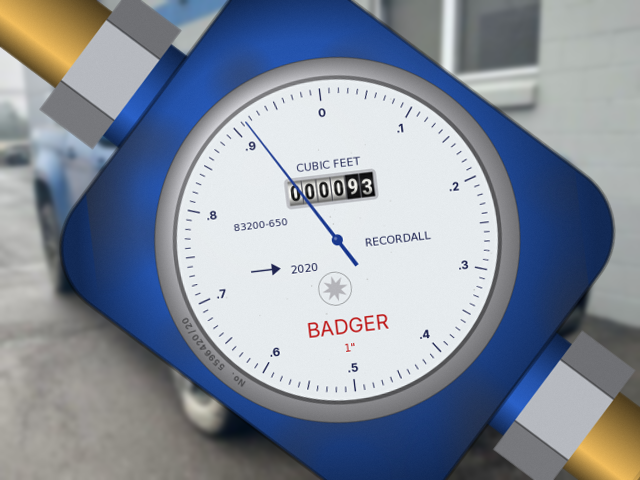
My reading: 92.91; ft³
